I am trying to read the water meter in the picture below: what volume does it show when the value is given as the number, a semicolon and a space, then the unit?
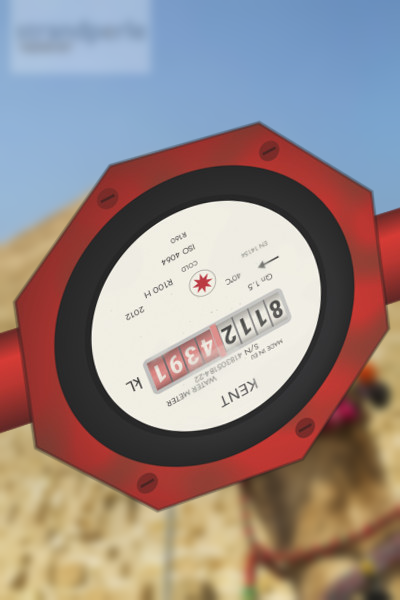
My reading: 8112.4391; kL
